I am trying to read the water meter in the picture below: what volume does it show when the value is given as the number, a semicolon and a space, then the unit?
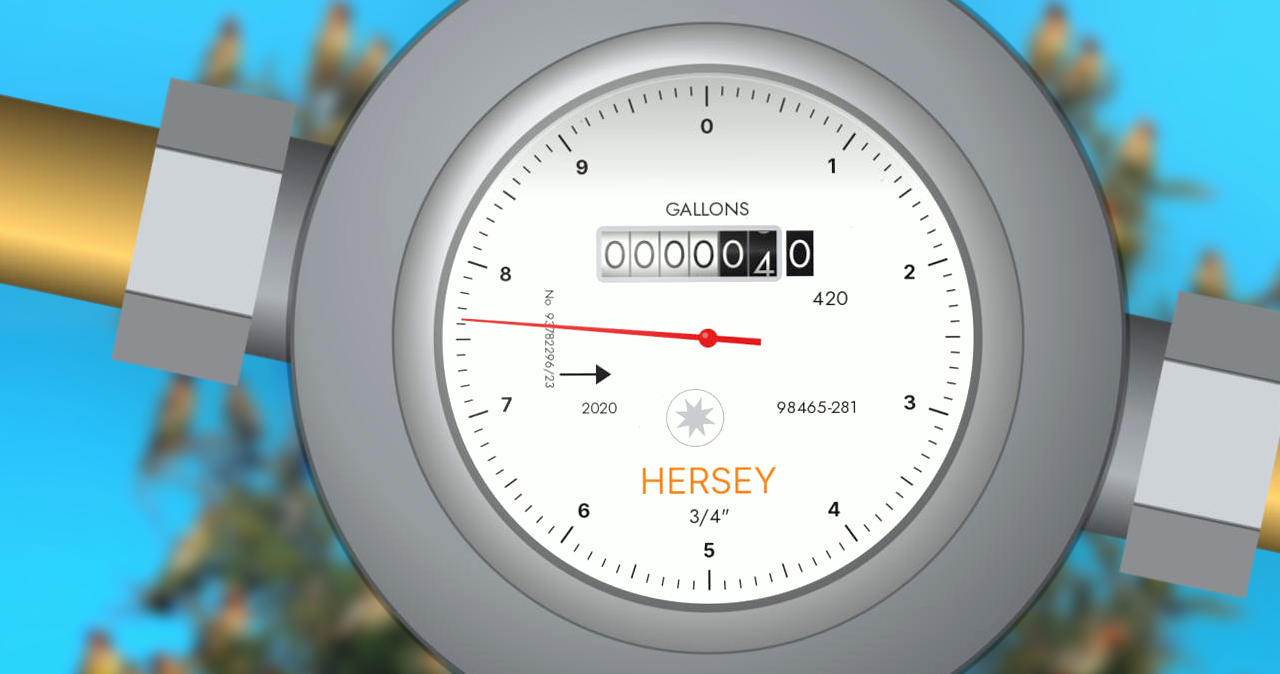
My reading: 37.6; gal
